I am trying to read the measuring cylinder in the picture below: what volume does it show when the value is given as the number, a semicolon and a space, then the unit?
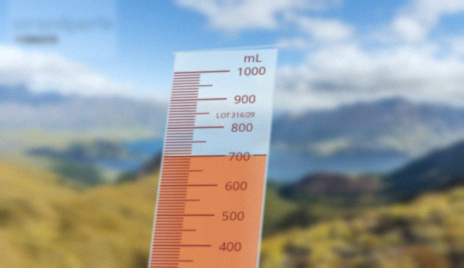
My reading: 700; mL
